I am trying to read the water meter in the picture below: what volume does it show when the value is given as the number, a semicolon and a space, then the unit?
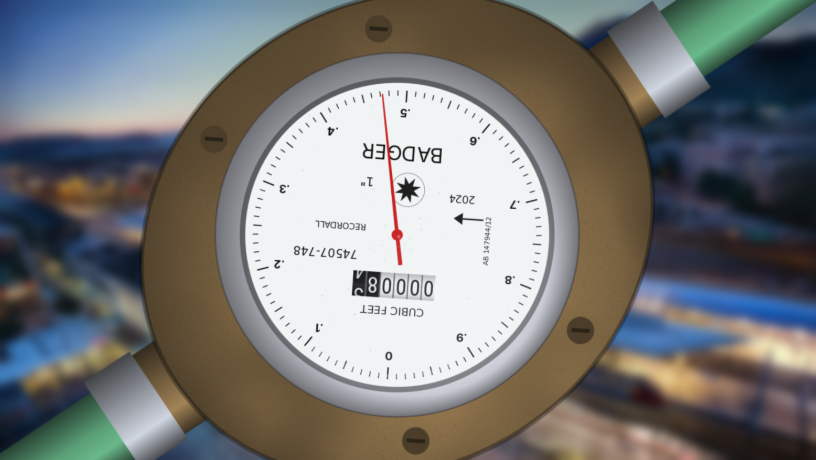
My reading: 83.47; ft³
